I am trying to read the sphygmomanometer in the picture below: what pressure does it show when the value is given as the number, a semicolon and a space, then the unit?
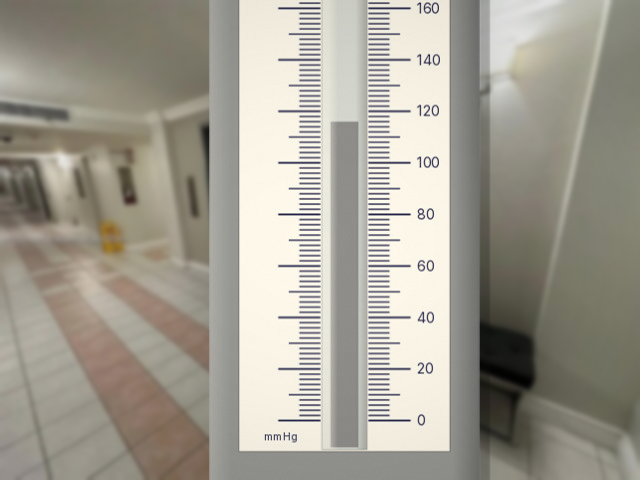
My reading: 116; mmHg
